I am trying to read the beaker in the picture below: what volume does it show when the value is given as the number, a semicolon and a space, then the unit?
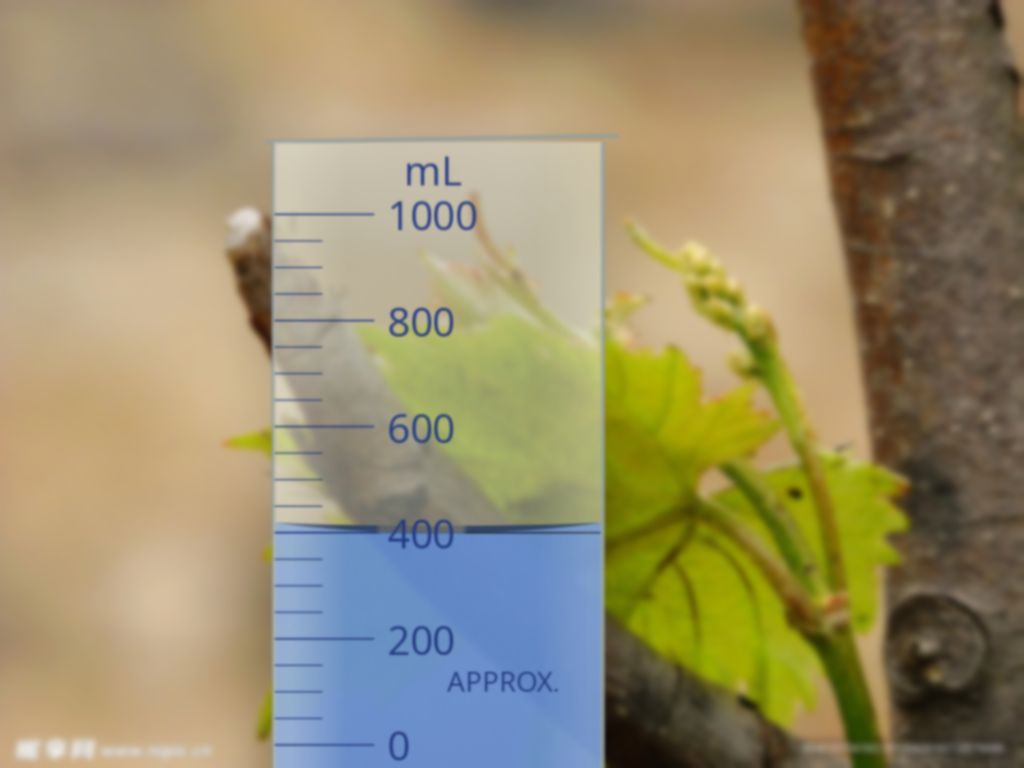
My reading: 400; mL
